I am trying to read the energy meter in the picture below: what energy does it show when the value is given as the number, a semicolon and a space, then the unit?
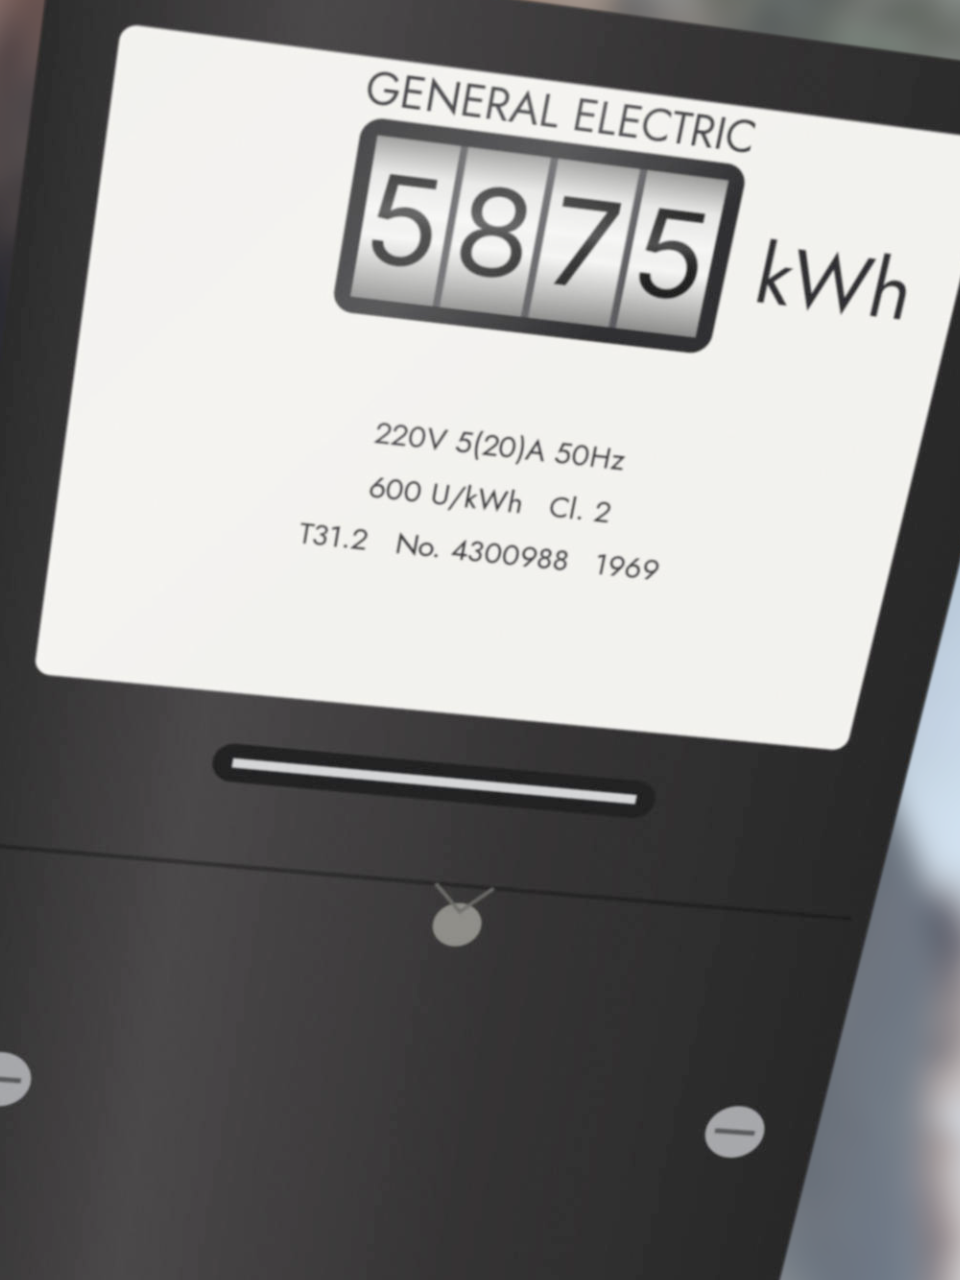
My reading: 5875; kWh
